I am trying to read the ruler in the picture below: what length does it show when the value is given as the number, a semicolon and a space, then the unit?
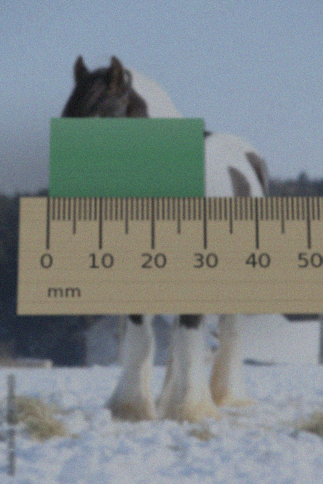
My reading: 30; mm
